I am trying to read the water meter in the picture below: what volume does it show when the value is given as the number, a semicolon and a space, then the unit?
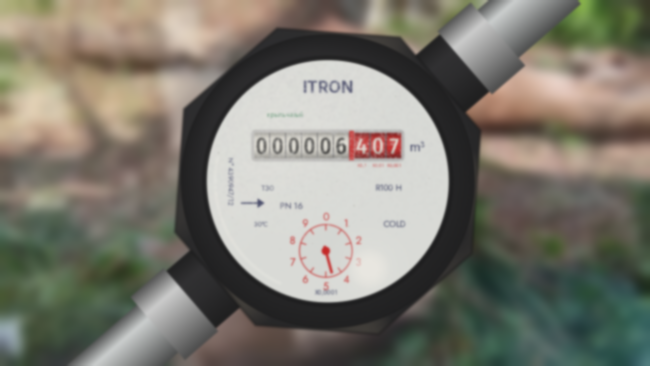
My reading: 6.4074; m³
